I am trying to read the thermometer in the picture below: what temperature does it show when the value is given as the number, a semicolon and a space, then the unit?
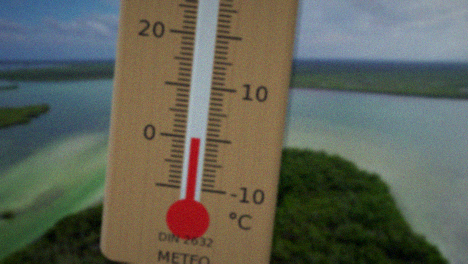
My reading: 0; °C
